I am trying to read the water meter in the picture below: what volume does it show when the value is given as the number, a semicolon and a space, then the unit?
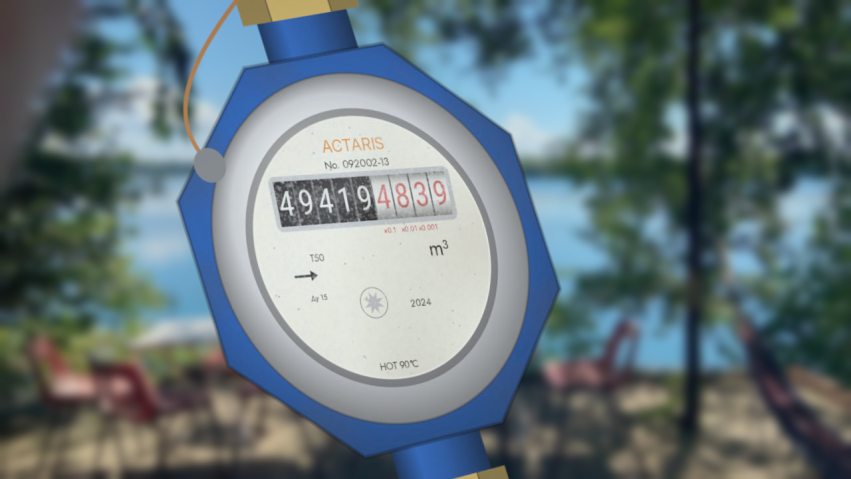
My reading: 49419.4839; m³
